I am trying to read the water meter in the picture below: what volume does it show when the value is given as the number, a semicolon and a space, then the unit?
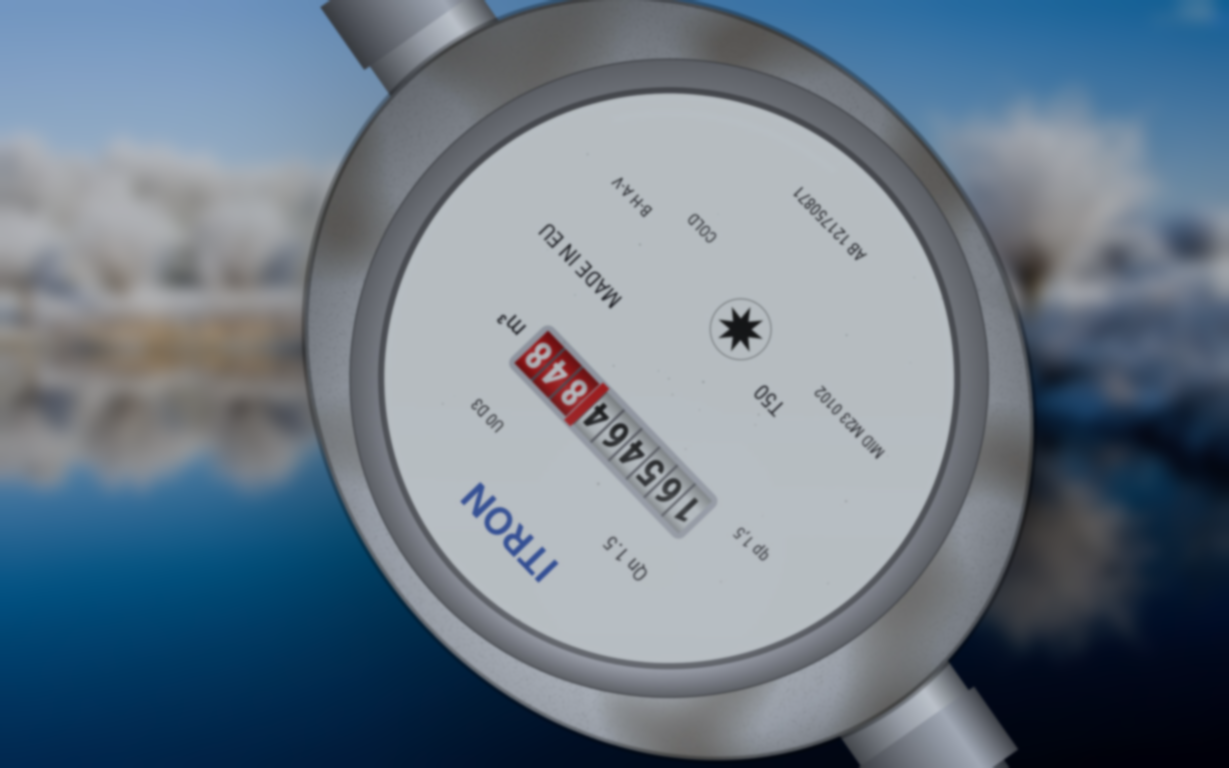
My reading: 165464.848; m³
